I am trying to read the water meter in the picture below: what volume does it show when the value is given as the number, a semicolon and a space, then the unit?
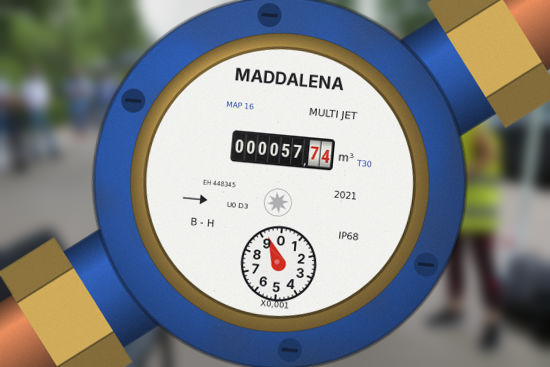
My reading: 57.739; m³
